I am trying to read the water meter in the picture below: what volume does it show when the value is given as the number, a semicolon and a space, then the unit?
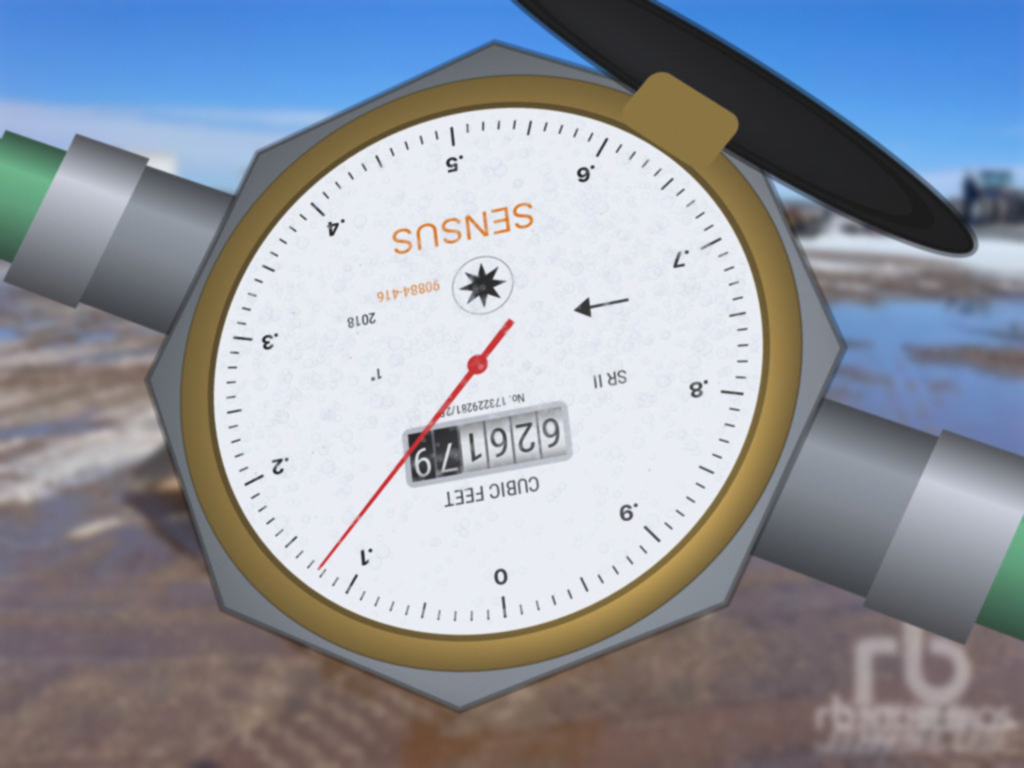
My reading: 626179.12; ft³
